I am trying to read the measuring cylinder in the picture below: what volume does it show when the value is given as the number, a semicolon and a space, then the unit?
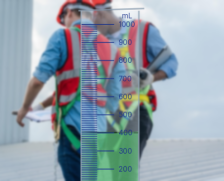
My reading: 400; mL
